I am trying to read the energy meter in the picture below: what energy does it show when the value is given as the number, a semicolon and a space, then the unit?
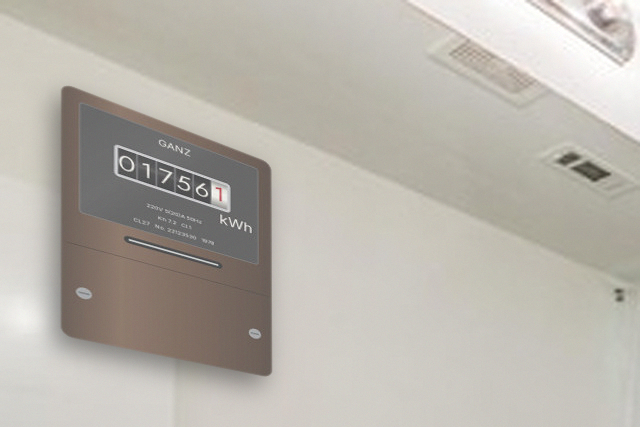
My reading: 1756.1; kWh
